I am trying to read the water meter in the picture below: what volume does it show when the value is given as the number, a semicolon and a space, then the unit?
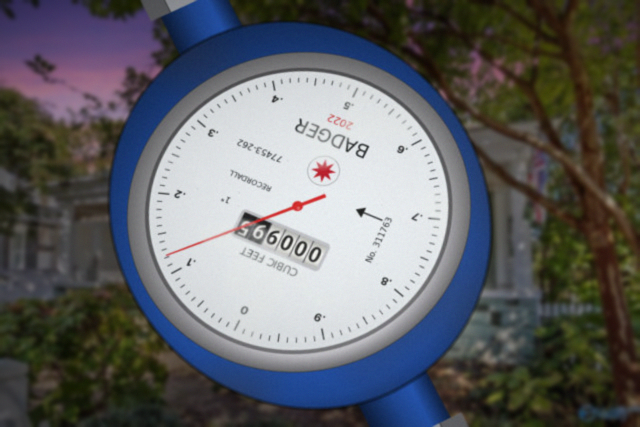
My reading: 995.12; ft³
